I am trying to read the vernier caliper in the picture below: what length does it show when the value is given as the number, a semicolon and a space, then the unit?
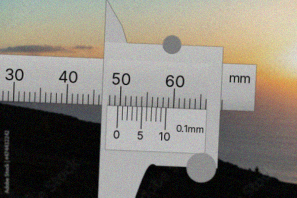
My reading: 49.6; mm
